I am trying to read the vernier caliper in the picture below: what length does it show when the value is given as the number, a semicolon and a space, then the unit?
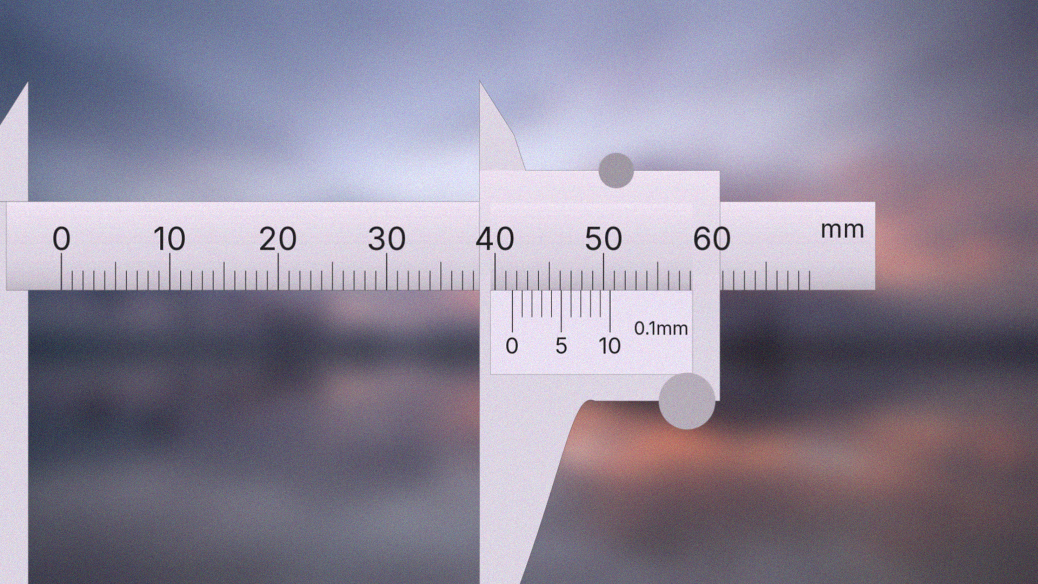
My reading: 41.6; mm
